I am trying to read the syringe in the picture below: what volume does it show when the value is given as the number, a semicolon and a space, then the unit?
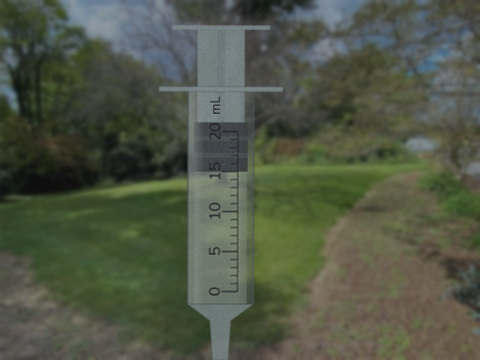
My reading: 15; mL
